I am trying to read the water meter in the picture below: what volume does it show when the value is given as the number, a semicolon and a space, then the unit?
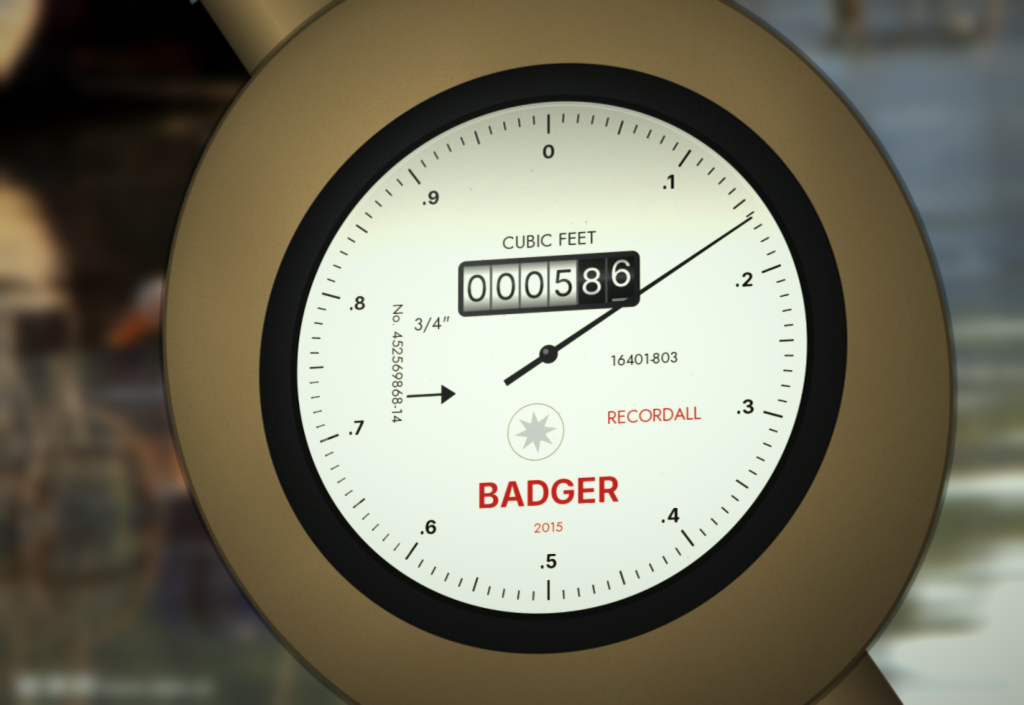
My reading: 586.16; ft³
